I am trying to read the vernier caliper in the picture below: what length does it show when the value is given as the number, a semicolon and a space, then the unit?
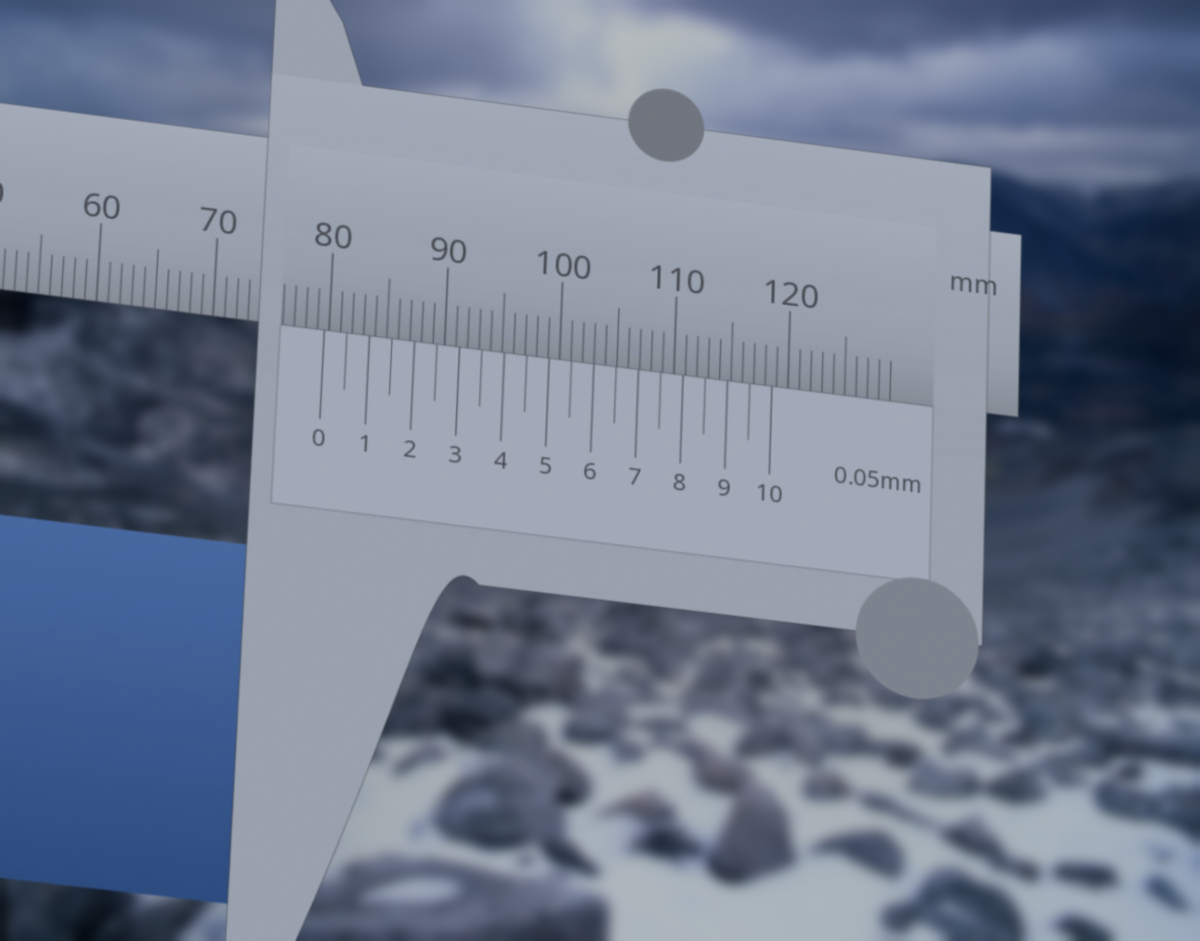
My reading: 79.6; mm
